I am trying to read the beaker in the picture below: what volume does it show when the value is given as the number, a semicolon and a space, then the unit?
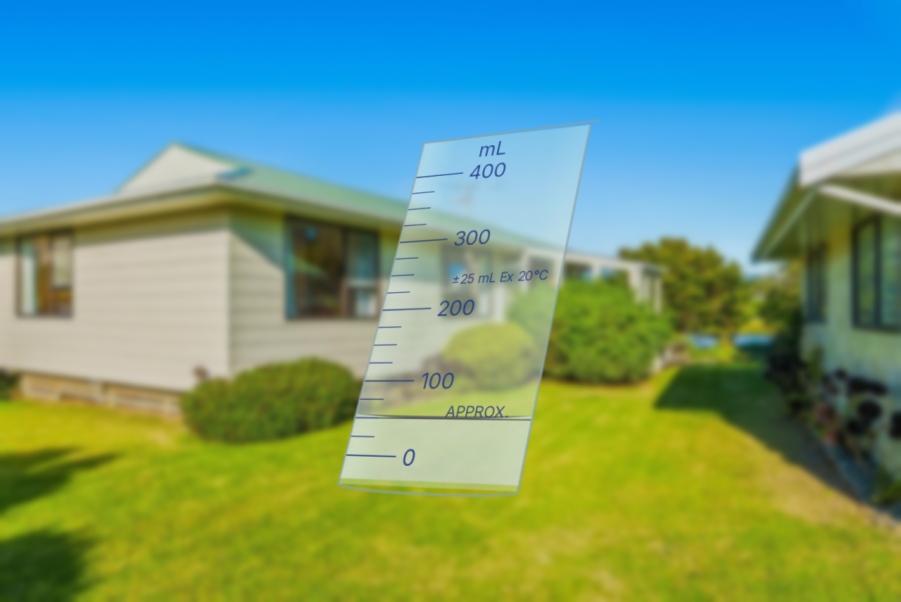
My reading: 50; mL
